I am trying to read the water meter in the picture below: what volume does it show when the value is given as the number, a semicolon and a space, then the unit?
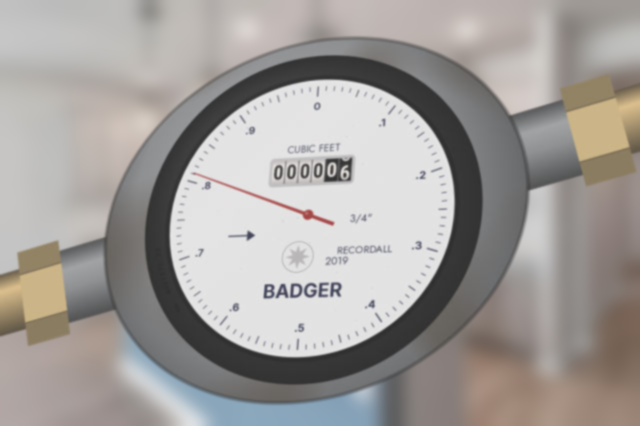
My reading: 5.81; ft³
